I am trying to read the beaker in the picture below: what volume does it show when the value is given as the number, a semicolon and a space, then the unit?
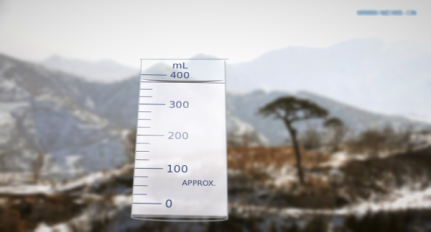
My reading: 375; mL
